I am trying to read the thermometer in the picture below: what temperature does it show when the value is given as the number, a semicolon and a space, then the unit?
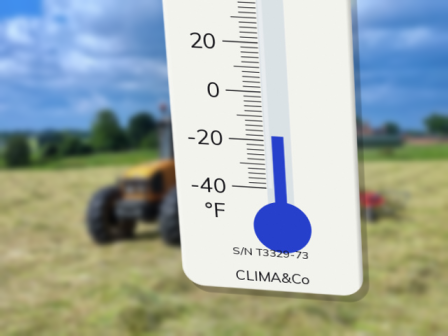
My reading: -18; °F
